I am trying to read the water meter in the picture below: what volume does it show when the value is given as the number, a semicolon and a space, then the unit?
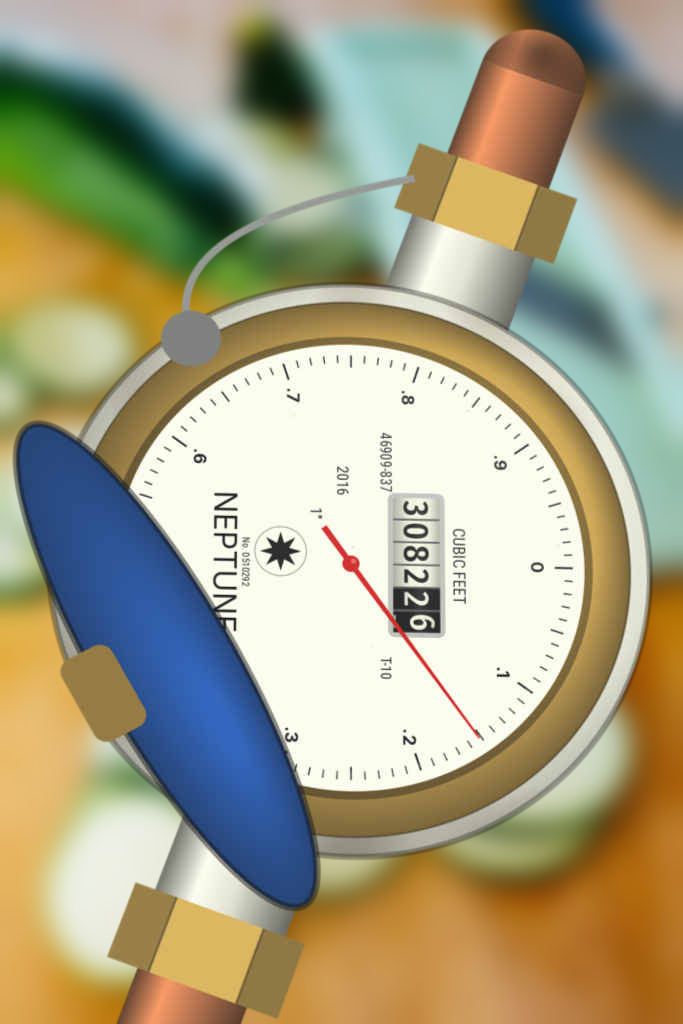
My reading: 308226.15; ft³
